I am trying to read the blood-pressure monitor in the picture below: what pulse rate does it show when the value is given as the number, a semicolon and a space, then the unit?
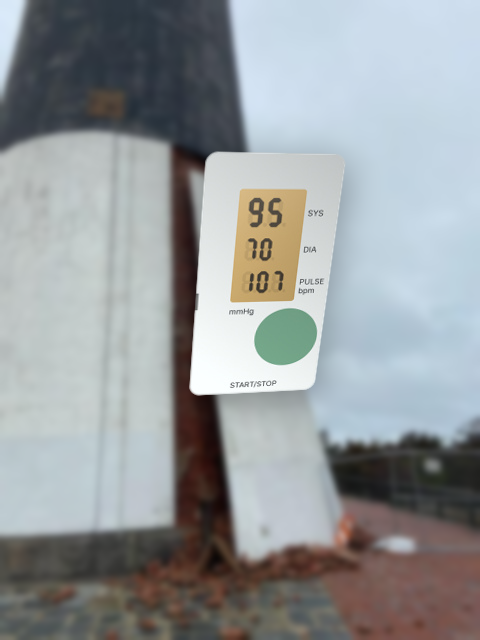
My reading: 107; bpm
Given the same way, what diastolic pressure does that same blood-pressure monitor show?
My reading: 70; mmHg
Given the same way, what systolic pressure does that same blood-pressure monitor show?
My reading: 95; mmHg
